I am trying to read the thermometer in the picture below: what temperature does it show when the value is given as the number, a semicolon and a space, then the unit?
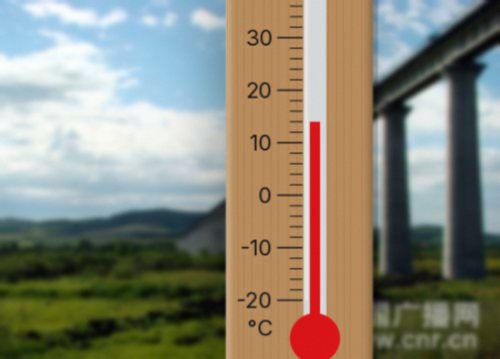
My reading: 14; °C
